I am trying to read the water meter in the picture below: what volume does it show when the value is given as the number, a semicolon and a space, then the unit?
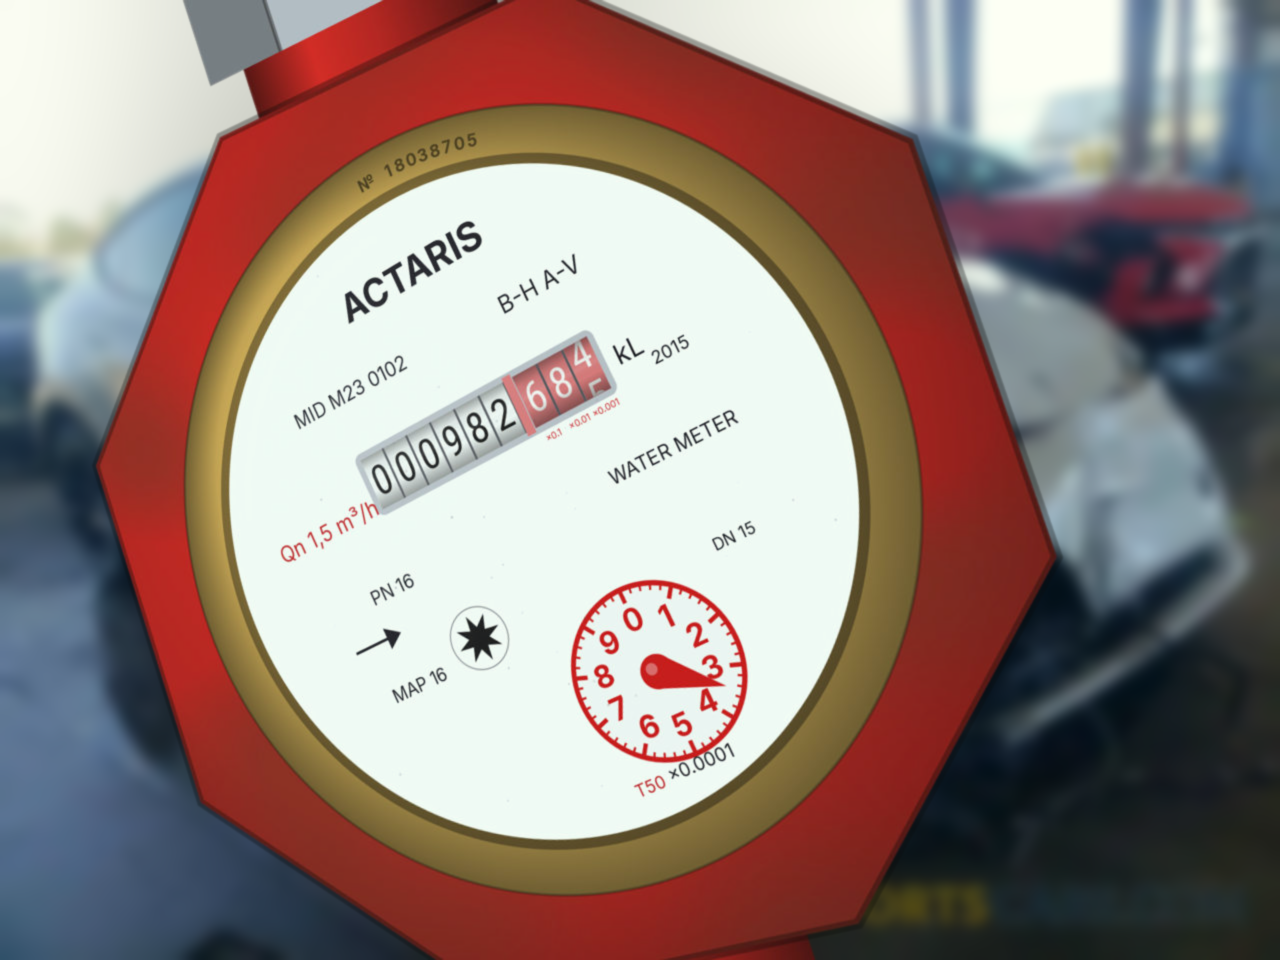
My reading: 982.6843; kL
